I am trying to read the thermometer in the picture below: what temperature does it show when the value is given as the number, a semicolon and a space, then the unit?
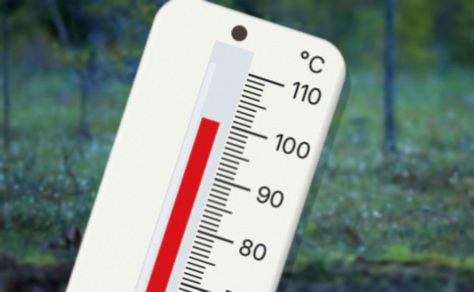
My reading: 100; °C
